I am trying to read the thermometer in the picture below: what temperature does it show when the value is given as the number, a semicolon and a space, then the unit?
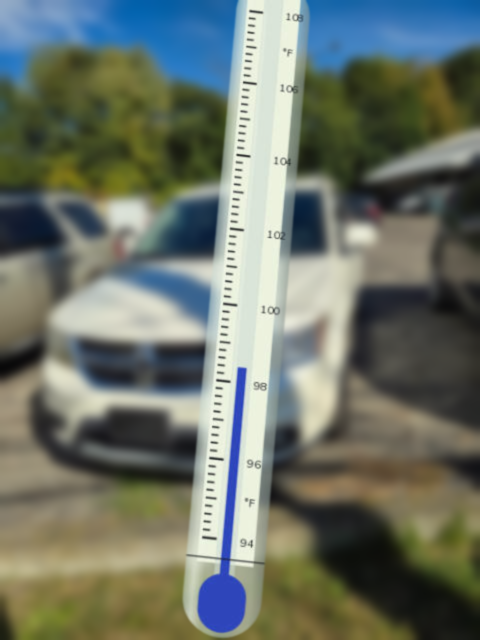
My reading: 98.4; °F
